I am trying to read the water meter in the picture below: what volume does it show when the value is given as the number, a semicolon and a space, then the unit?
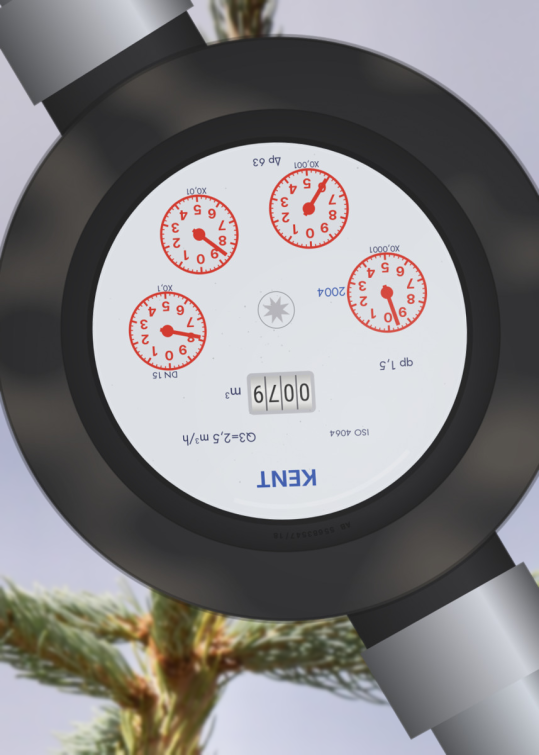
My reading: 79.7859; m³
